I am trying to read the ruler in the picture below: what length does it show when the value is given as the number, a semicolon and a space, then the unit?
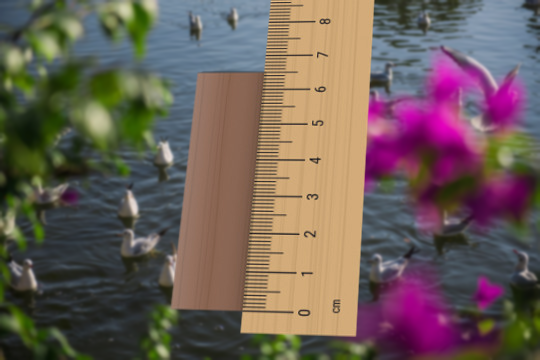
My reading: 6.5; cm
